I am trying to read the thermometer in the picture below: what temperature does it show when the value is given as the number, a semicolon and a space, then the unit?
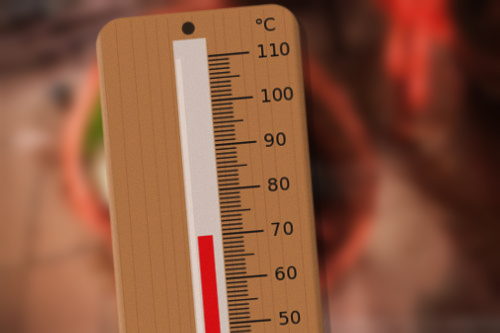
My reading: 70; °C
